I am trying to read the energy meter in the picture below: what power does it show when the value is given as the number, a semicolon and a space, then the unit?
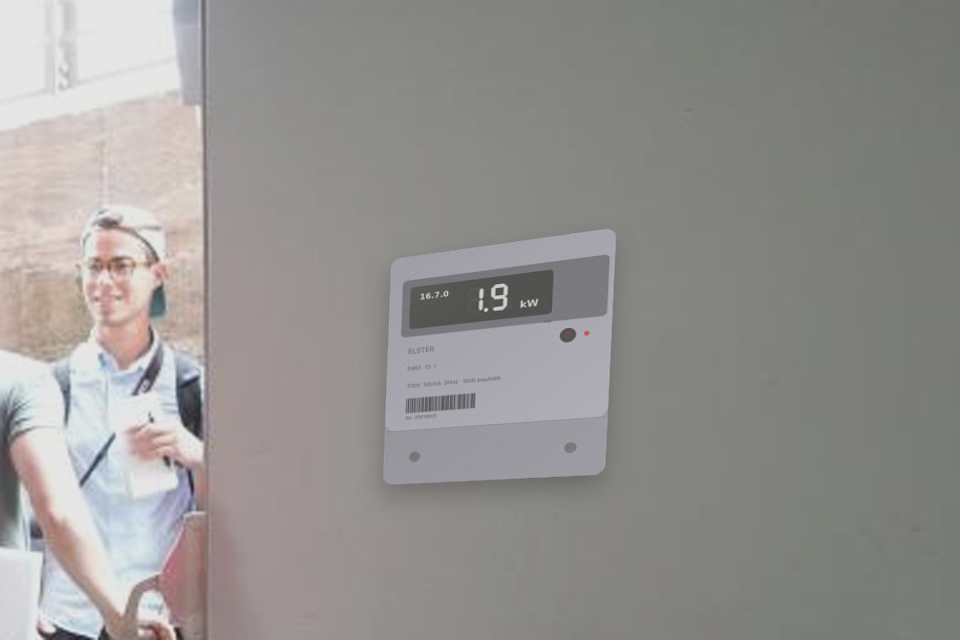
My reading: 1.9; kW
